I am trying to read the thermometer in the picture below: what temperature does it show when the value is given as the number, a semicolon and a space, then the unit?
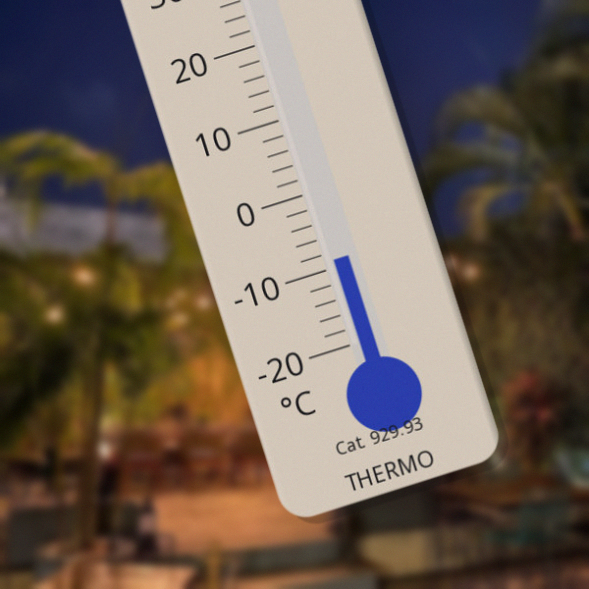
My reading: -9; °C
